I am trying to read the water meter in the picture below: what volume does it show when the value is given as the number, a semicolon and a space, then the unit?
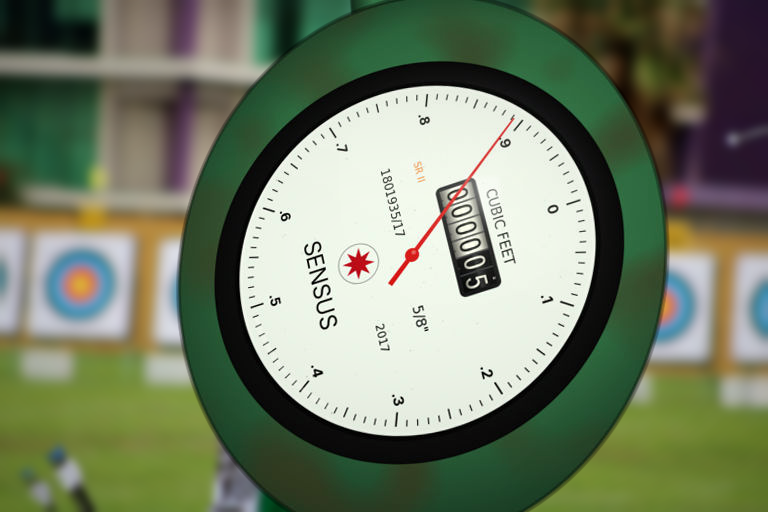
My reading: 4.89; ft³
